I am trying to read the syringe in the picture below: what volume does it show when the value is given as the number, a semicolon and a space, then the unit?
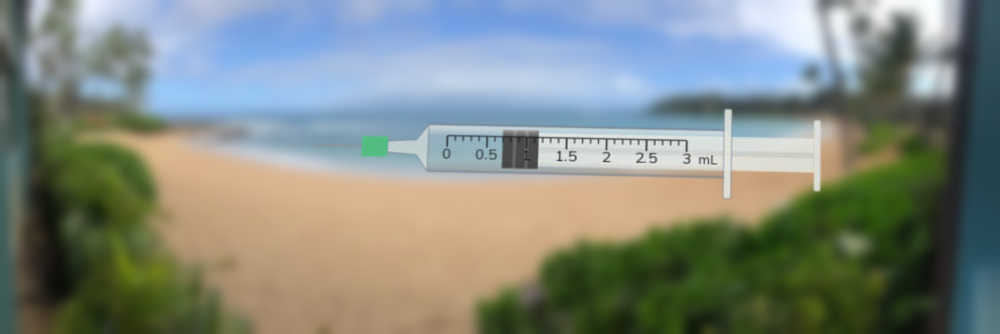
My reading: 0.7; mL
